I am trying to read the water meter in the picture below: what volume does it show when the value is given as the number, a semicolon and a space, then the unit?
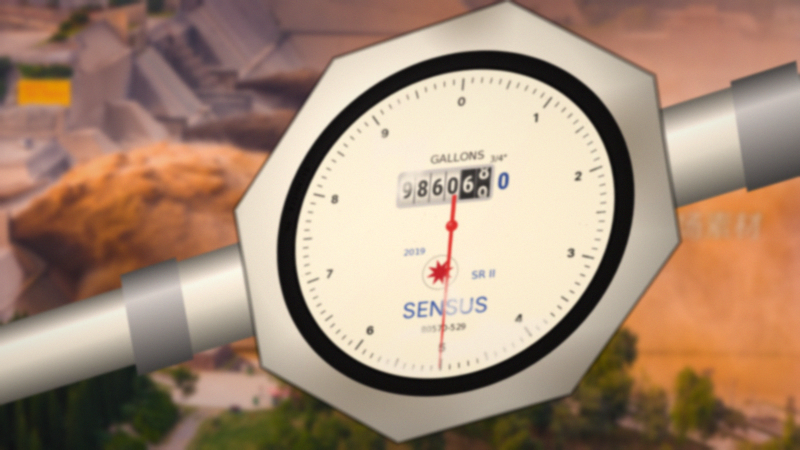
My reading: 9860685.0; gal
